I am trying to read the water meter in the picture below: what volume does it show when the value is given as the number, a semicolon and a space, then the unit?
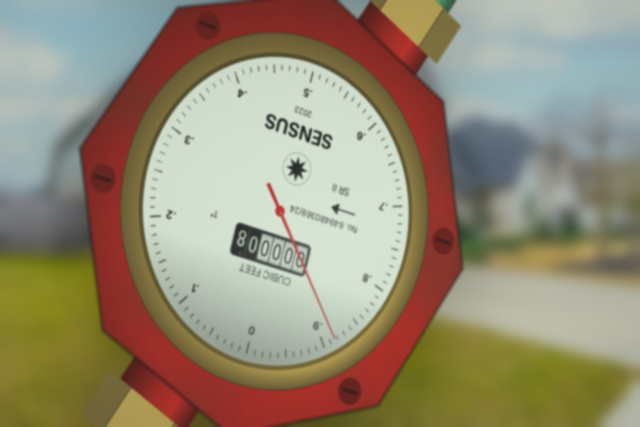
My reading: 7.88; ft³
